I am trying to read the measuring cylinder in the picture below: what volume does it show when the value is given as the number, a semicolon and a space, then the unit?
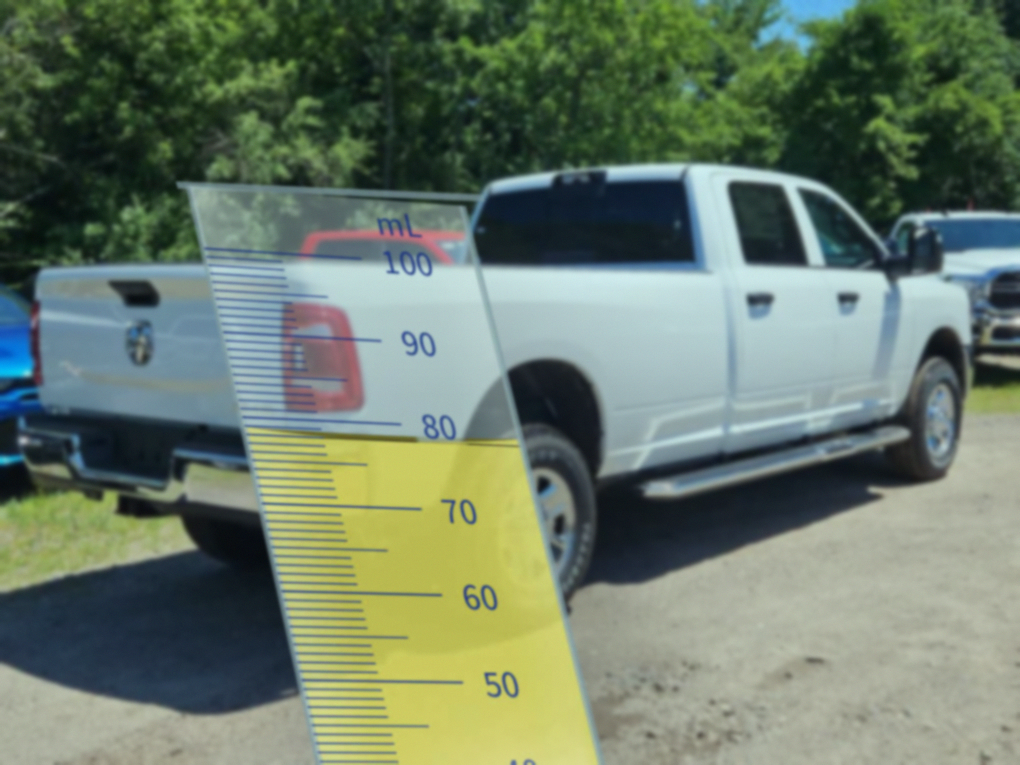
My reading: 78; mL
